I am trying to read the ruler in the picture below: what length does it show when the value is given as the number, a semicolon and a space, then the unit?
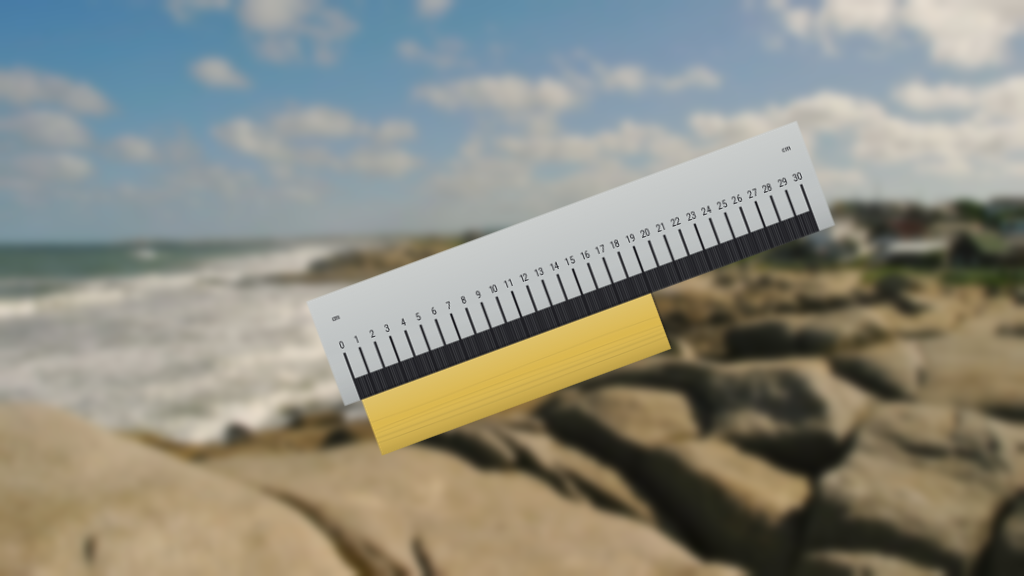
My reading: 19; cm
